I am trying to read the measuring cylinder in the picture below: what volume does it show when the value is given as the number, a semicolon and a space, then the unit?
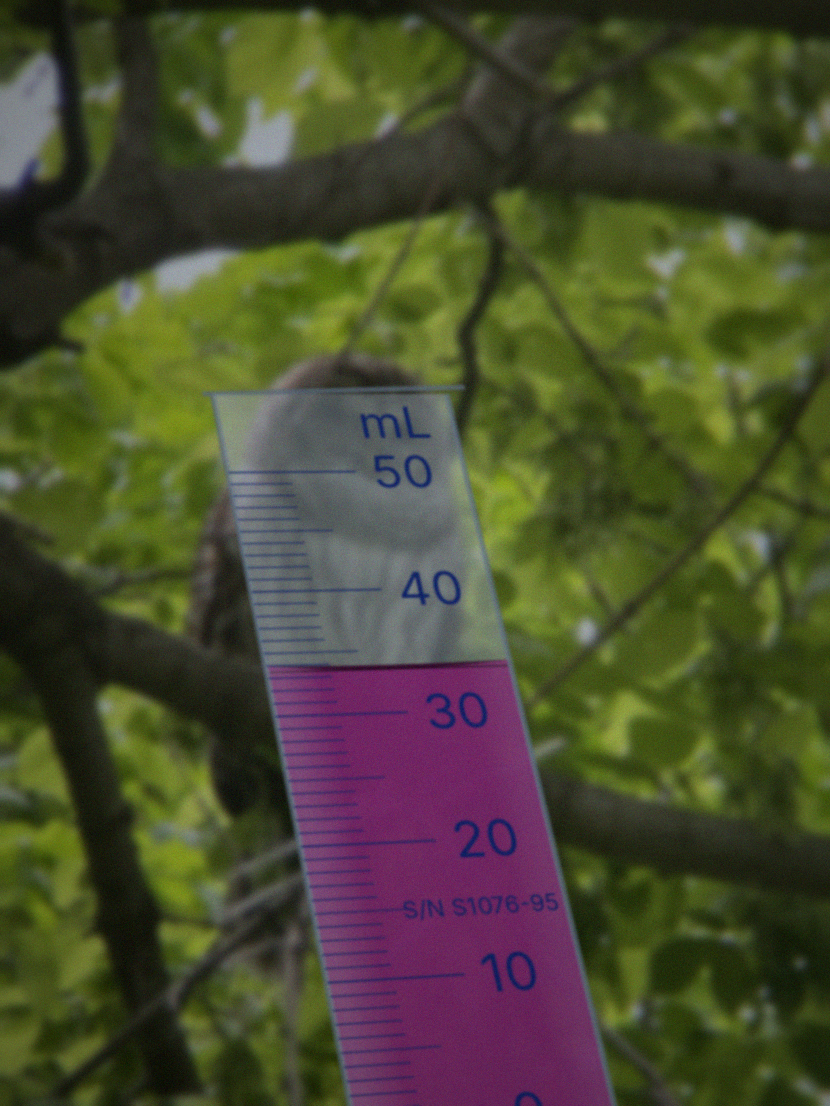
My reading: 33.5; mL
